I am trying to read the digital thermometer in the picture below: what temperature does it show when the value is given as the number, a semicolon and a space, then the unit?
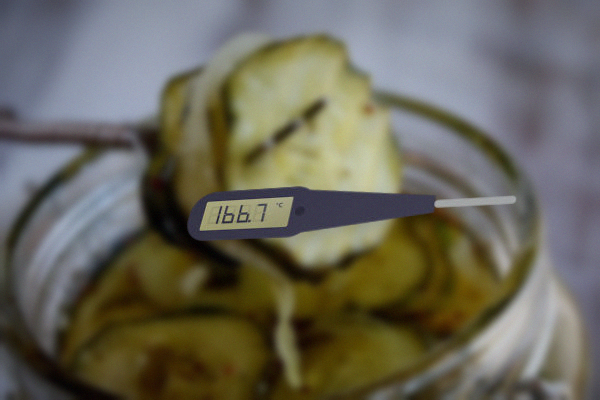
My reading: 166.7; °C
